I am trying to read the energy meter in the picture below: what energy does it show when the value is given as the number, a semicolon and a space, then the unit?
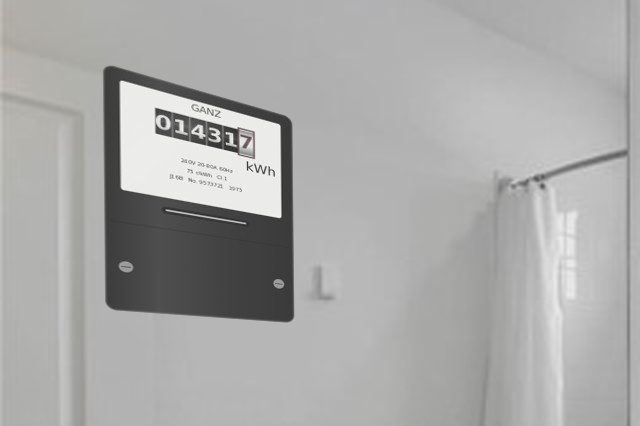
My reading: 1431.7; kWh
